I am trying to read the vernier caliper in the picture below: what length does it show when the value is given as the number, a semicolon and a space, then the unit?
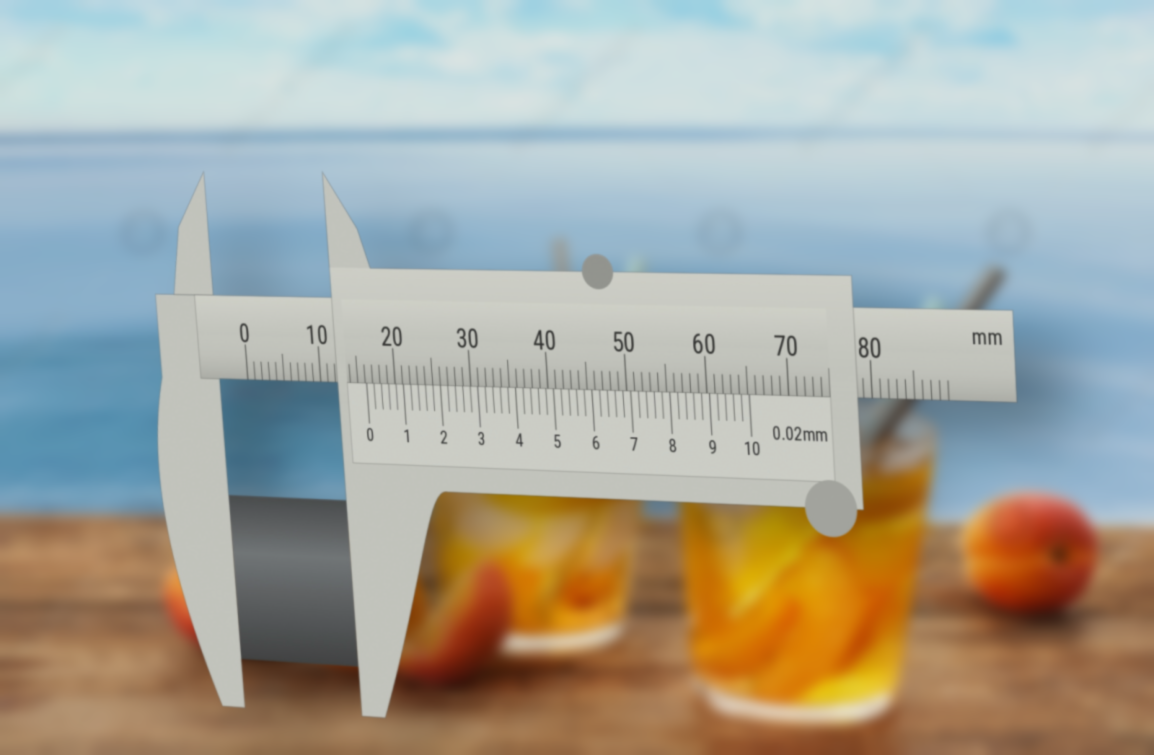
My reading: 16.2; mm
